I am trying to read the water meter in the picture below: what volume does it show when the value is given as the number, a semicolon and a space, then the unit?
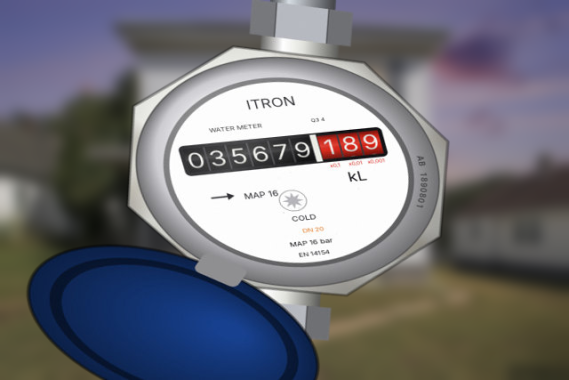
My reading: 35679.189; kL
